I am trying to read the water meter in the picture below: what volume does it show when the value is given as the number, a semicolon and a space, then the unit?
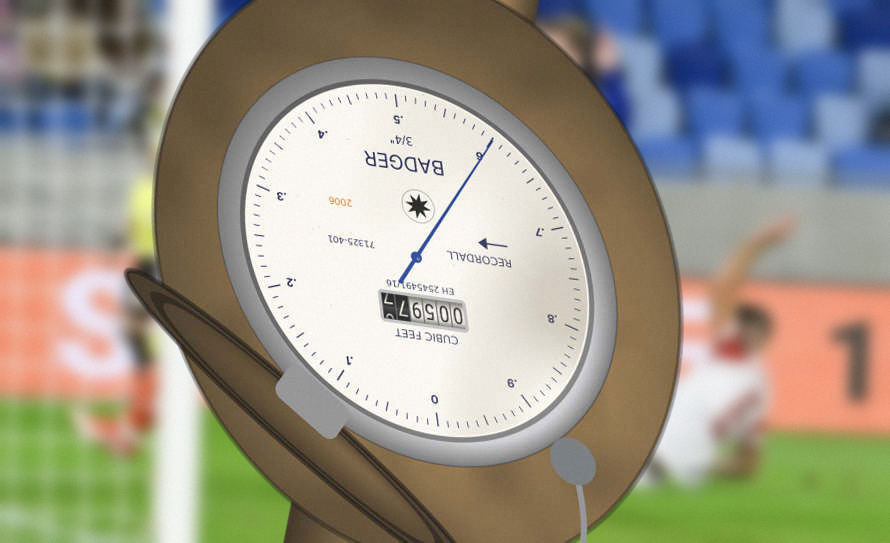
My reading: 5976.60; ft³
